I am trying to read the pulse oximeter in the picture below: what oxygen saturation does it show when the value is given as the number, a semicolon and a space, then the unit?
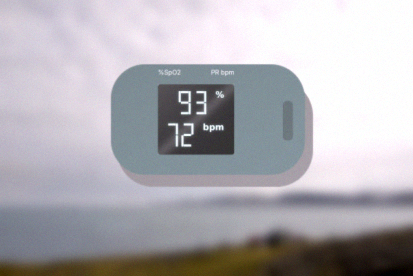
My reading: 93; %
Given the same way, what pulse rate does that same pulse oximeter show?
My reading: 72; bpm
